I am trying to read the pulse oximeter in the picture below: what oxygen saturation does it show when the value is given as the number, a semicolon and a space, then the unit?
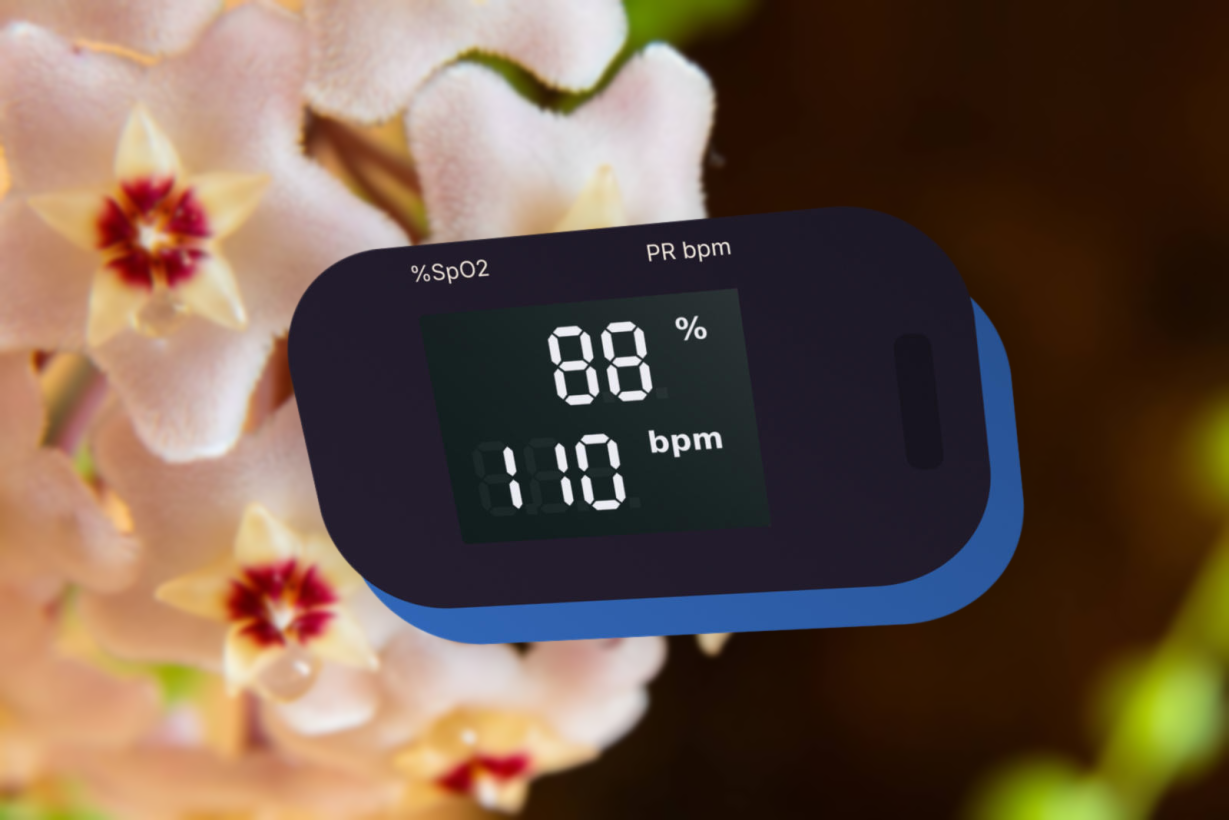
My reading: 88; %
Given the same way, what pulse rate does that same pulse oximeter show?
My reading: 110; bpm
